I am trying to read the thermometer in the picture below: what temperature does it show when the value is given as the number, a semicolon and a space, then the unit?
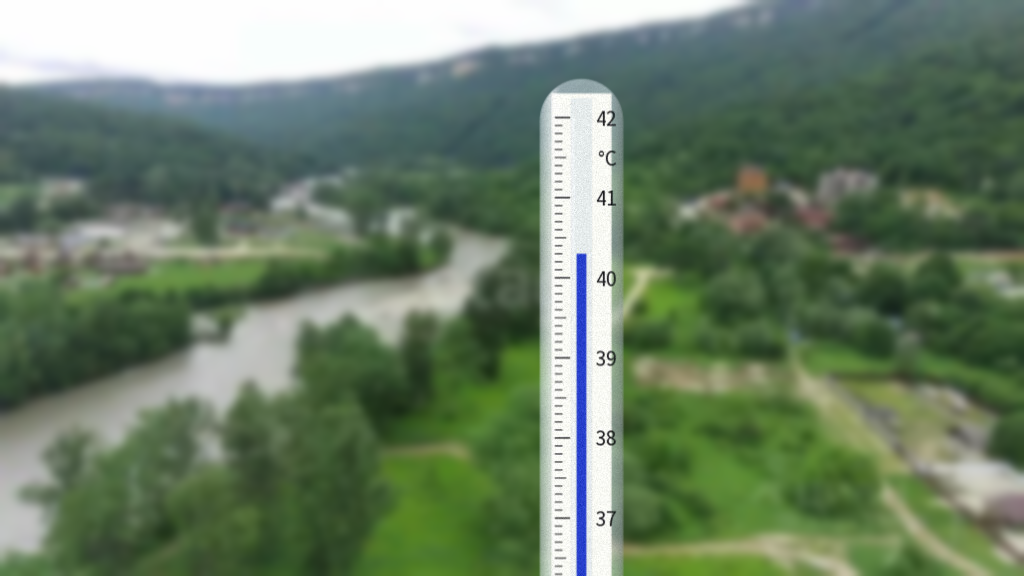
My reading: 40.3; °C
